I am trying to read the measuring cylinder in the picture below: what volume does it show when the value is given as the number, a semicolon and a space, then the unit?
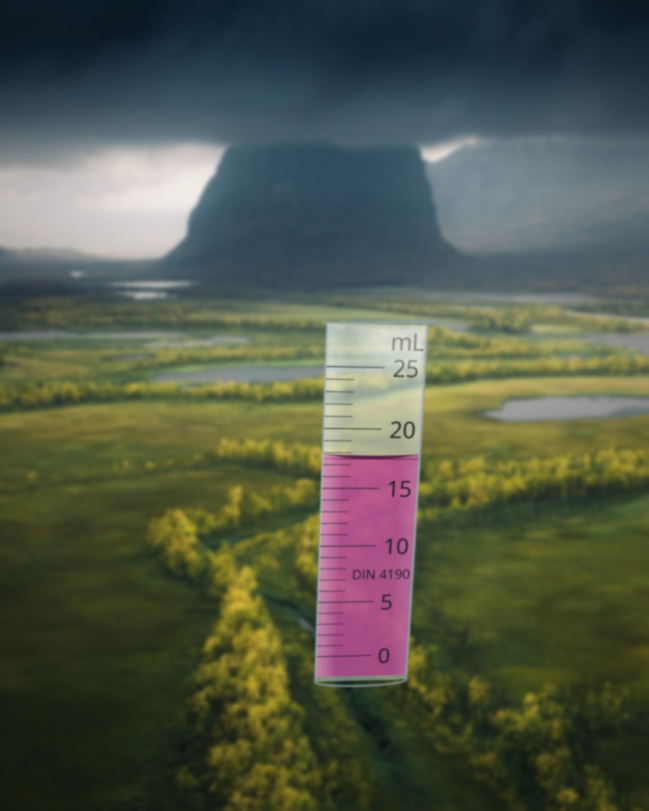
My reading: 17.5; mL
